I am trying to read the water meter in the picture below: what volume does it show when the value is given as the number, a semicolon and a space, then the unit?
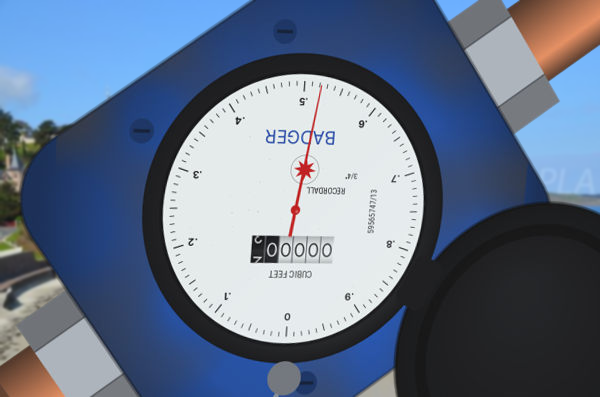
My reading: 2.52; ft³
